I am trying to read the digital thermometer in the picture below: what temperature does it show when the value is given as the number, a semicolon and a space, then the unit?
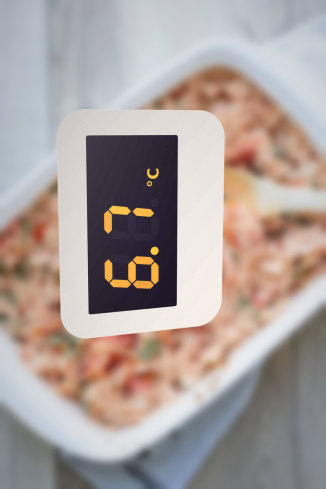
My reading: 6.7; °C
